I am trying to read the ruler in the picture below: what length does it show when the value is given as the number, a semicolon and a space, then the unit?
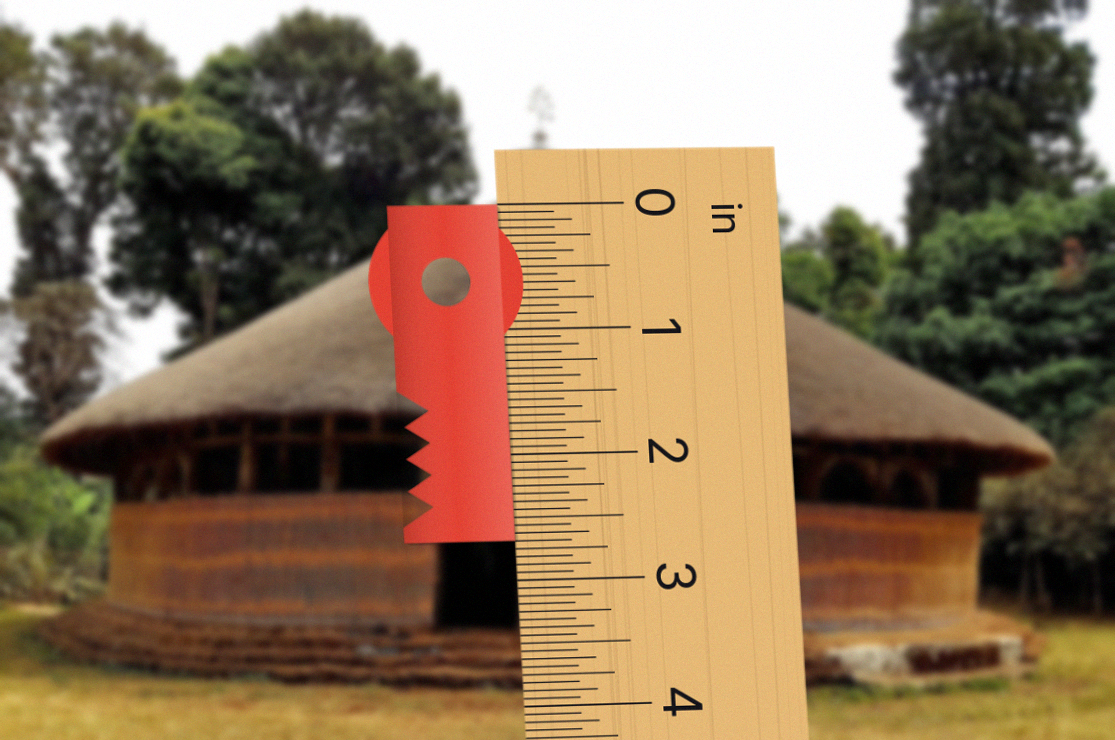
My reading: 2.6875; in
